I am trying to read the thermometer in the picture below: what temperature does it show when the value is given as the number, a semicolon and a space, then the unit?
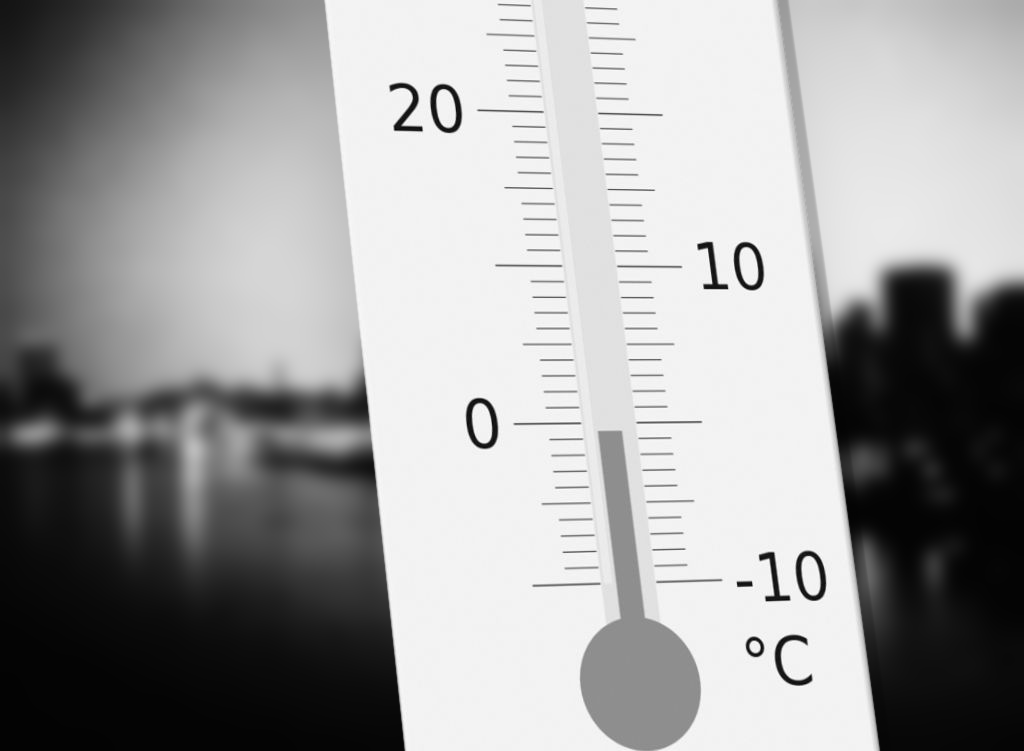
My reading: -0.5; °C
